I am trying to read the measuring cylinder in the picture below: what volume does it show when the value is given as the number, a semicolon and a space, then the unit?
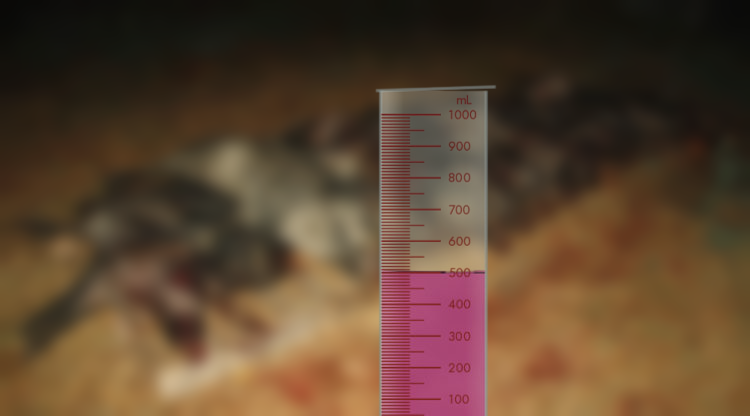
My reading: 500; mL
